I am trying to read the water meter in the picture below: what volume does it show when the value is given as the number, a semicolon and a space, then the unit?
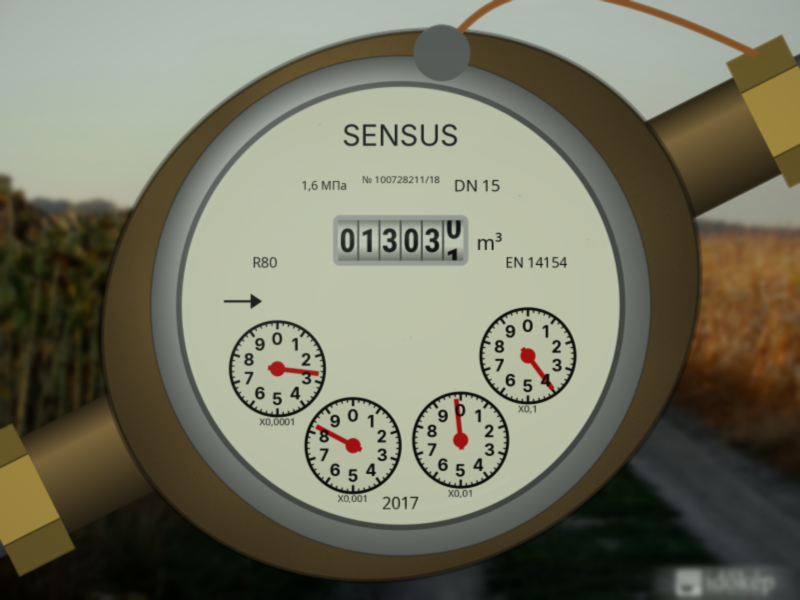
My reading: 13030.3982; m³
